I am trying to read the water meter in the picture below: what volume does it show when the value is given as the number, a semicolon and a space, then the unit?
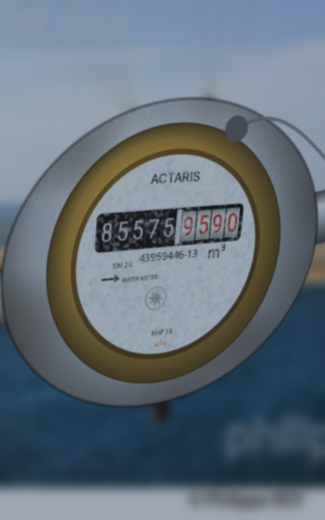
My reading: 85575.9590; m³
